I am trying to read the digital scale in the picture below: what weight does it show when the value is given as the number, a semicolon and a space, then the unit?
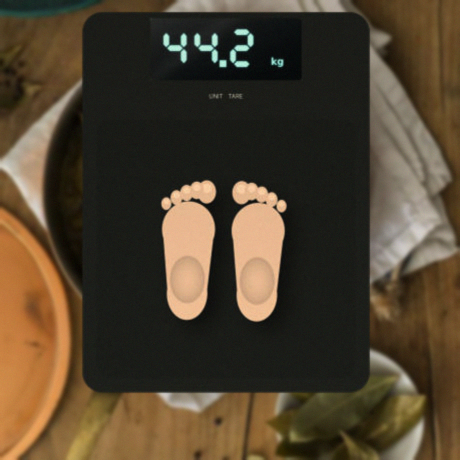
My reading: 44.2; kg
